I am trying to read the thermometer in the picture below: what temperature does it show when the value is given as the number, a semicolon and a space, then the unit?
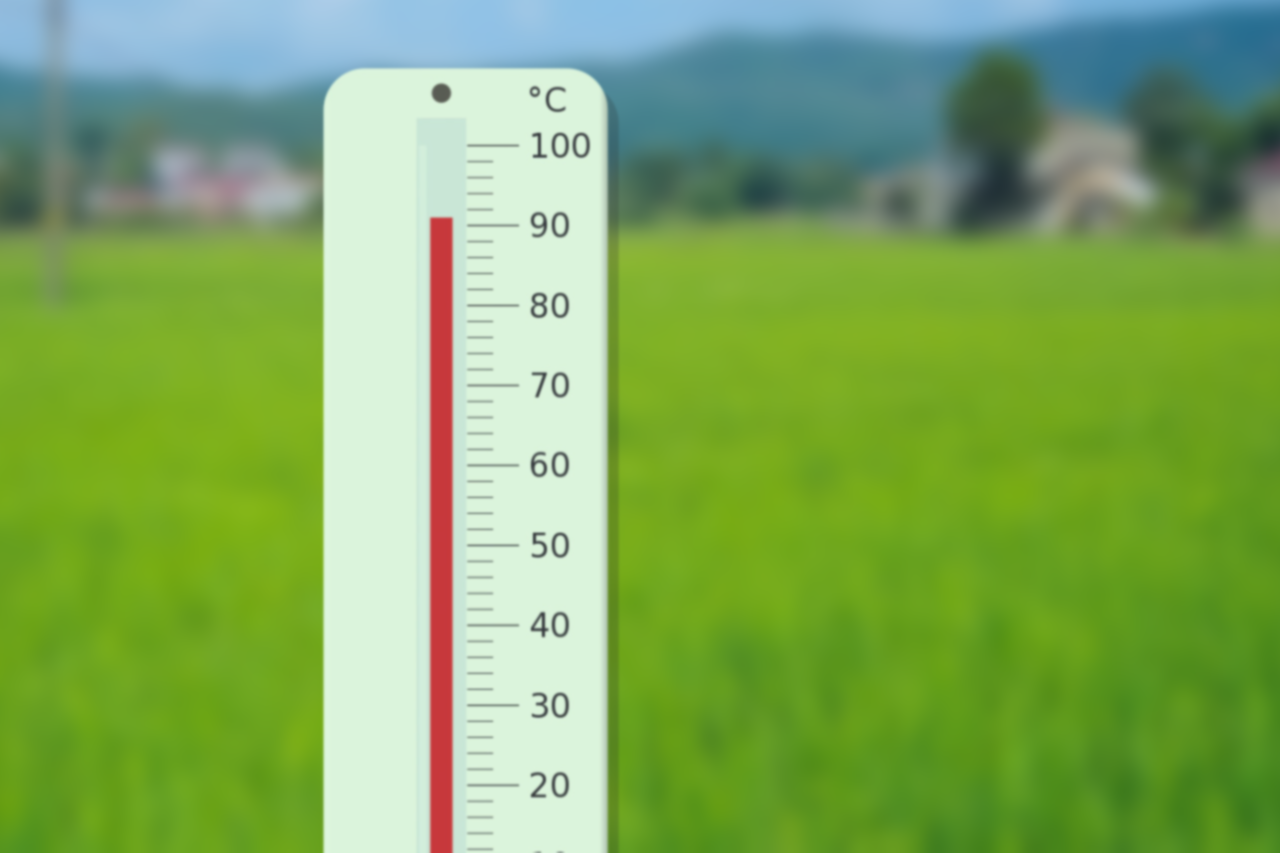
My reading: 91; °C
